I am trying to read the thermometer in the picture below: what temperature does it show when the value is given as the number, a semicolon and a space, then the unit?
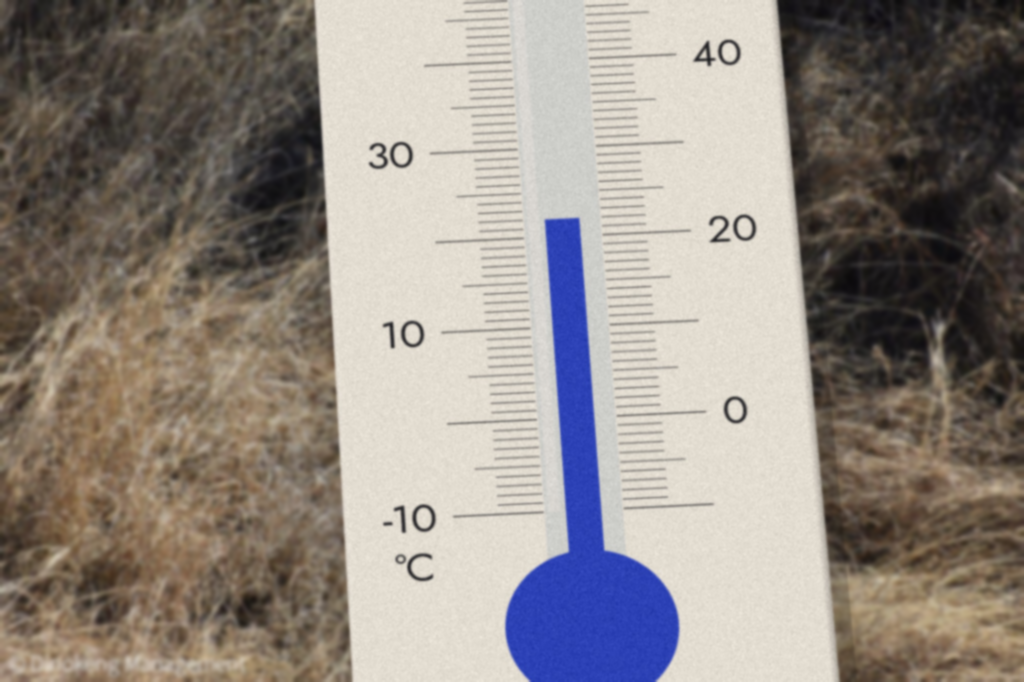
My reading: 22; °C
